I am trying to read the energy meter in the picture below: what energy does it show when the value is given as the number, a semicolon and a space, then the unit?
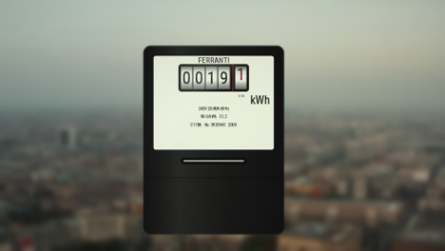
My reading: 19.1; kWh
